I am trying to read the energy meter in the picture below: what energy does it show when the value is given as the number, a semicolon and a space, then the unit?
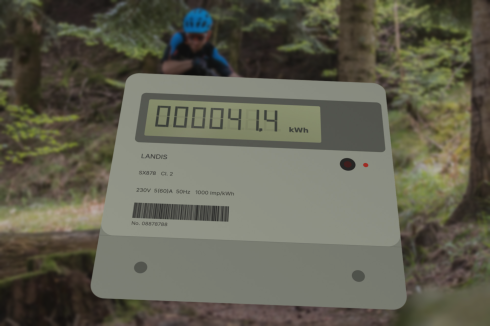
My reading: 41.4; kWh
